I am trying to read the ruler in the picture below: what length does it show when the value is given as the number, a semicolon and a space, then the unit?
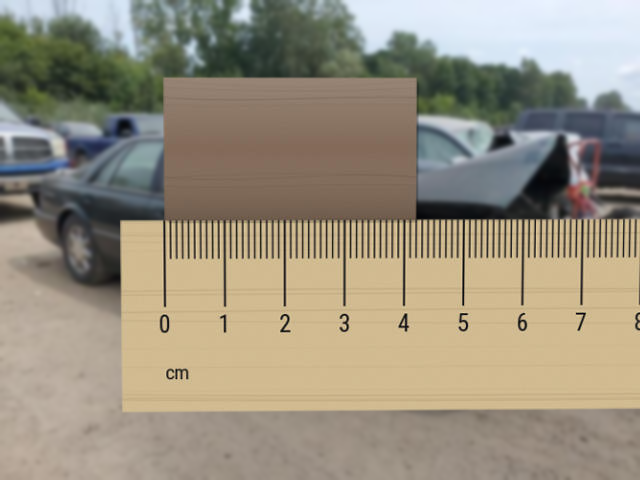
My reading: 4.2; cm
